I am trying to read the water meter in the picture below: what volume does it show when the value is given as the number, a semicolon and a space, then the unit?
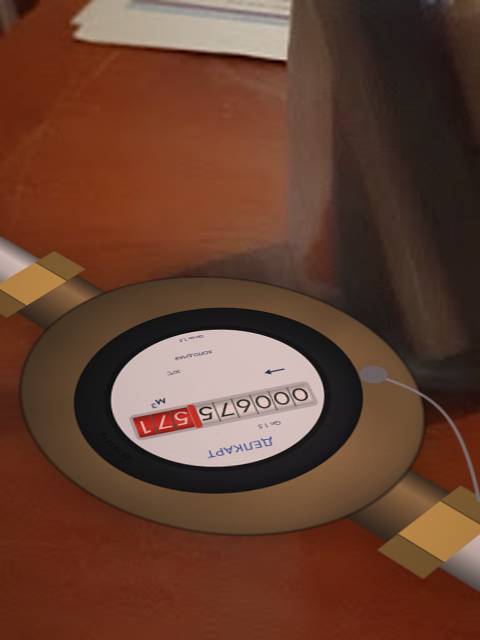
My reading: 675.571; m³
